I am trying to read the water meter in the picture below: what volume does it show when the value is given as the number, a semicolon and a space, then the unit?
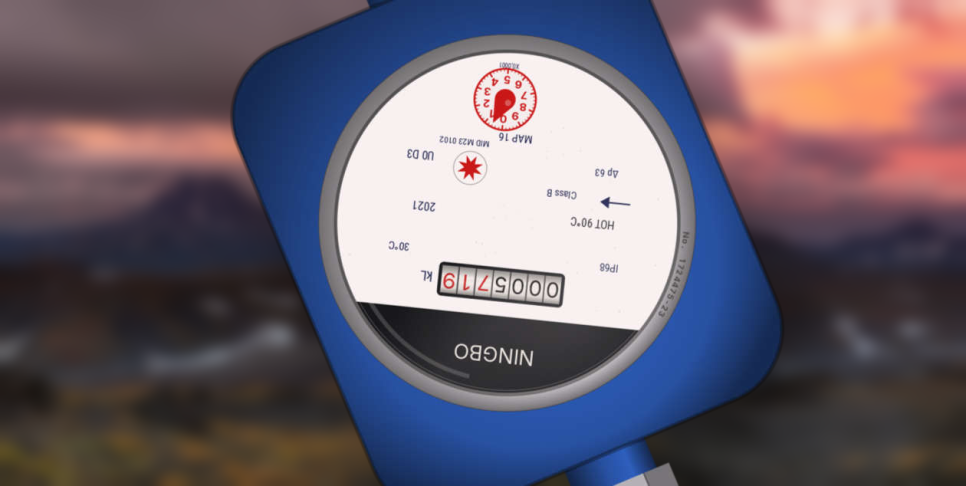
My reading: 5.7190; kL
